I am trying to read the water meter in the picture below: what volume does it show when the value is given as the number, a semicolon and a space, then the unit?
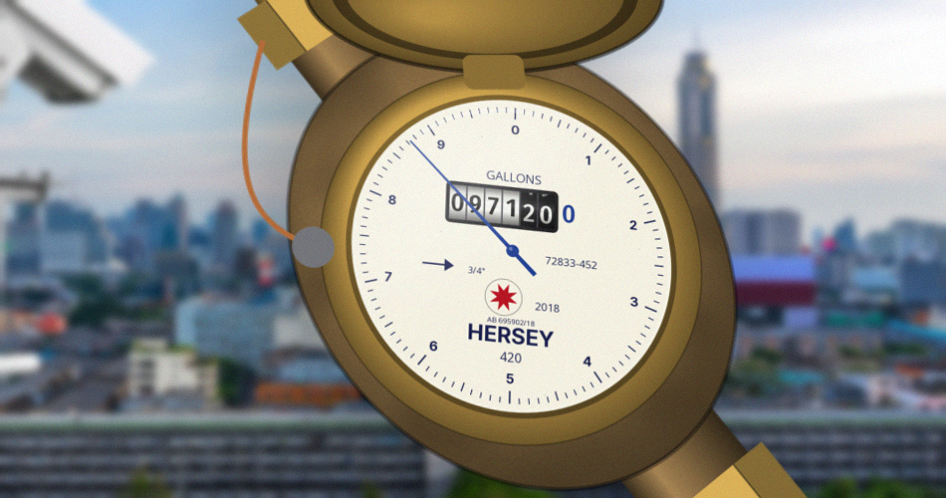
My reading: 971198.7; gal
